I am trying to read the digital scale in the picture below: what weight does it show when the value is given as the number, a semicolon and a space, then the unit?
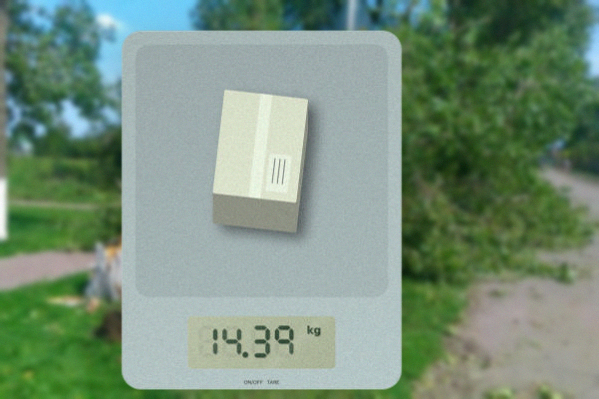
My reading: 14.39; kg
